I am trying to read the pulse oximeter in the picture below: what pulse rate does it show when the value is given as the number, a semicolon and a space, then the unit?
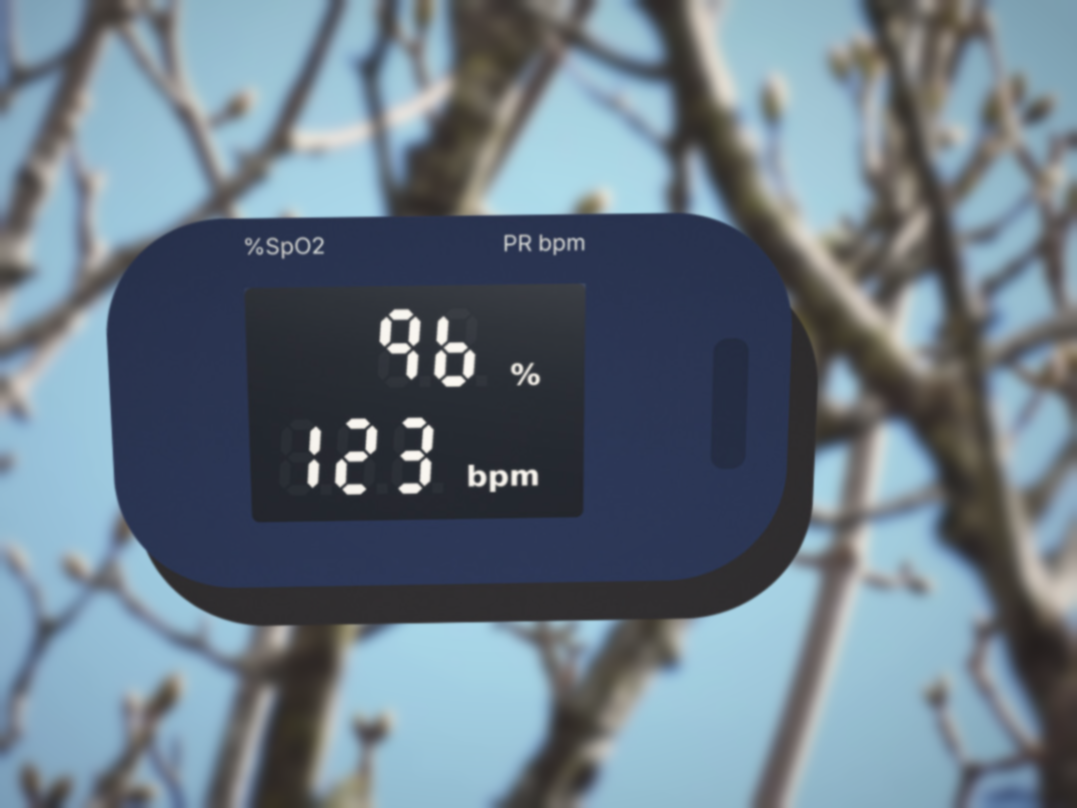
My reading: 123; bpm
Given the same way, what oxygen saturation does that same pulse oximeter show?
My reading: 96; %
